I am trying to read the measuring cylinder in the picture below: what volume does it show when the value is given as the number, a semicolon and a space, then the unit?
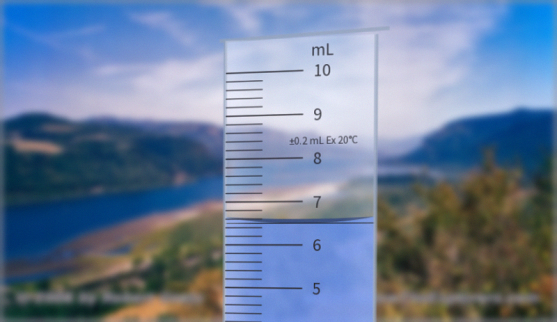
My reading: 6.5; mL
